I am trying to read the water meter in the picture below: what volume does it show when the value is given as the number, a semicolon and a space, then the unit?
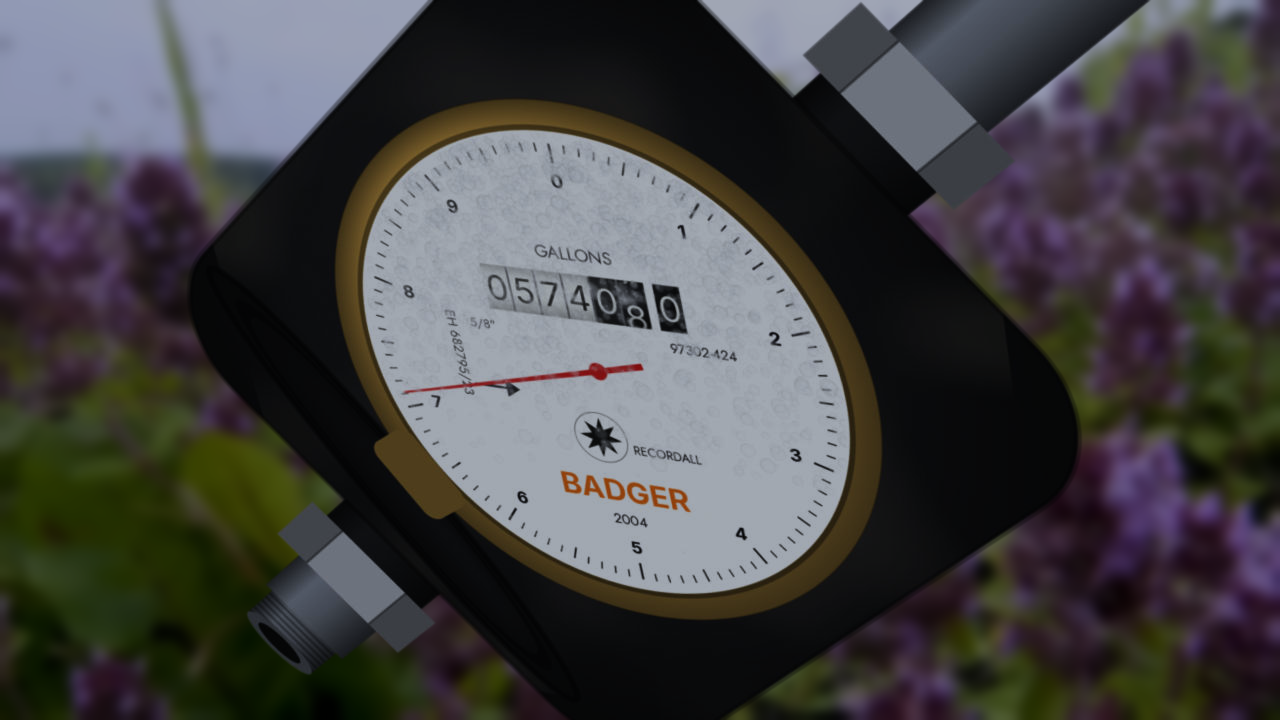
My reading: 574077.1; gal
